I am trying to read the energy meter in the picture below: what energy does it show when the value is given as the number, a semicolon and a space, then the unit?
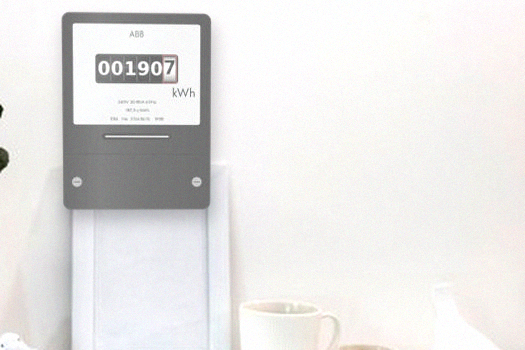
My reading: 190.7; kWh
